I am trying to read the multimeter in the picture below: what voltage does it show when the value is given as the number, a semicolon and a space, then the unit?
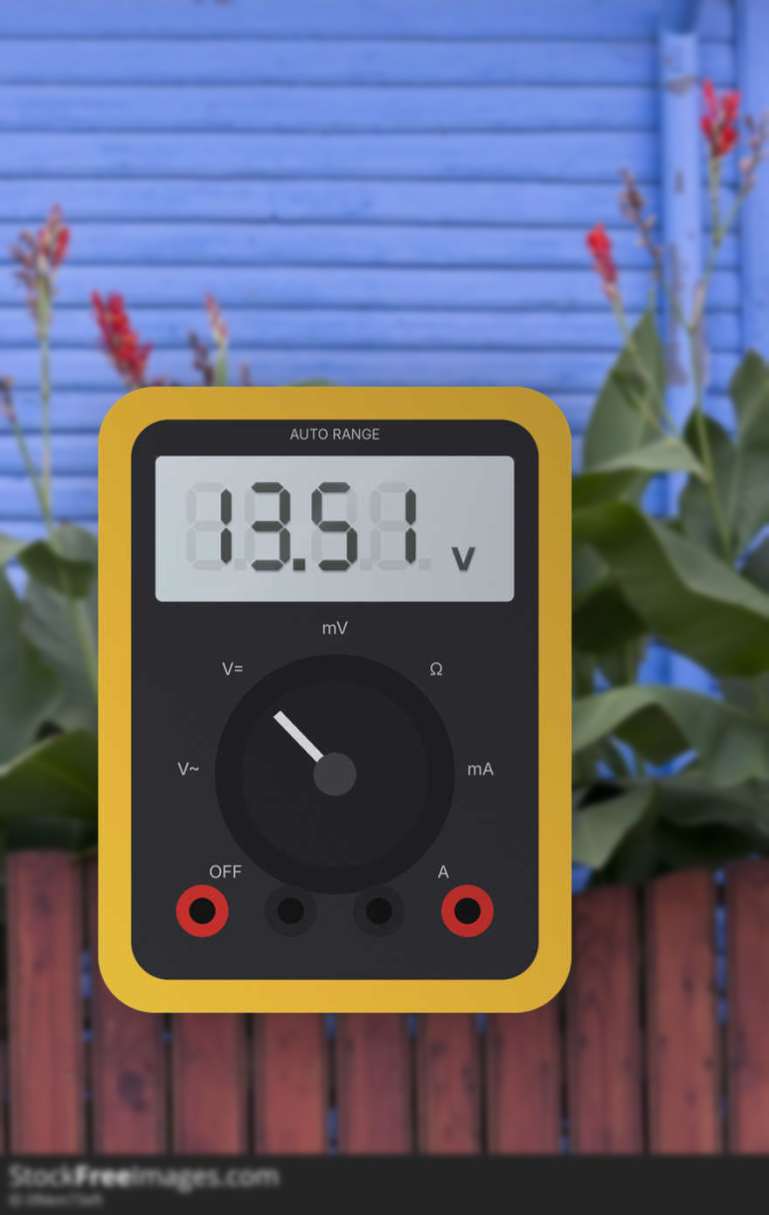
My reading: 13.51; V
